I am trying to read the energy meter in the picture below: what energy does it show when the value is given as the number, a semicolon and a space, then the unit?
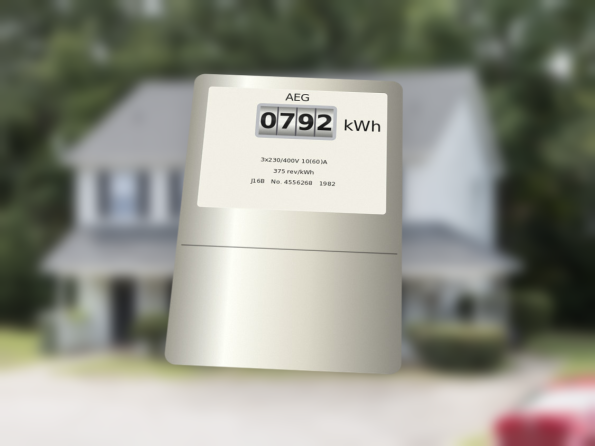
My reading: 792; kWh
